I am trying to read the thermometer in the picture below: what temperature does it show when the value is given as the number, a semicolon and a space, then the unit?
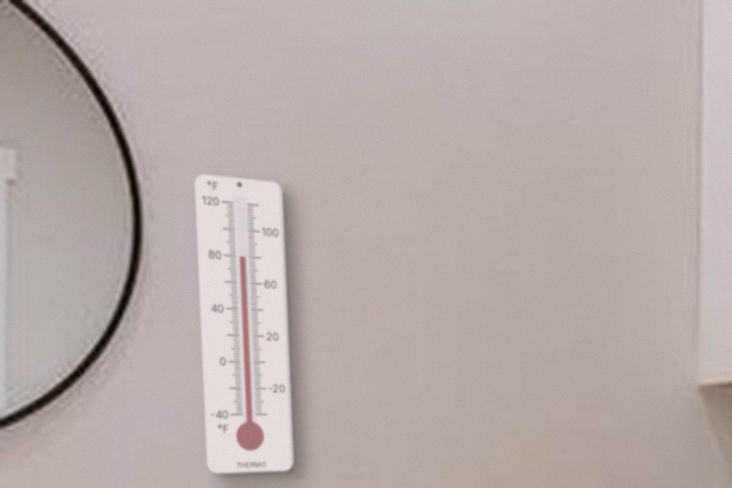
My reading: 80; °F
